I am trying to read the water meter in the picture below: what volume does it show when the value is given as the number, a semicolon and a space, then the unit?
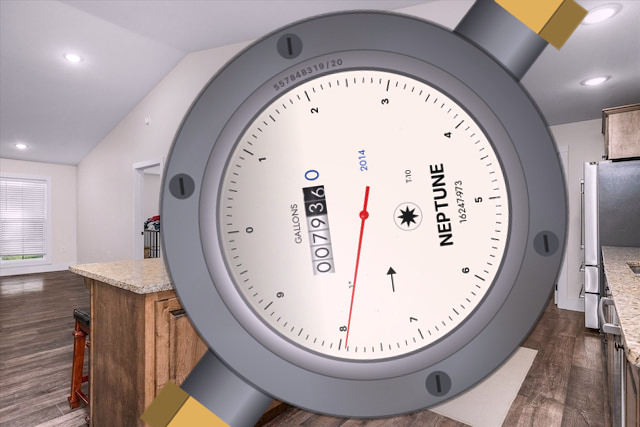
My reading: 79357.9; gal
